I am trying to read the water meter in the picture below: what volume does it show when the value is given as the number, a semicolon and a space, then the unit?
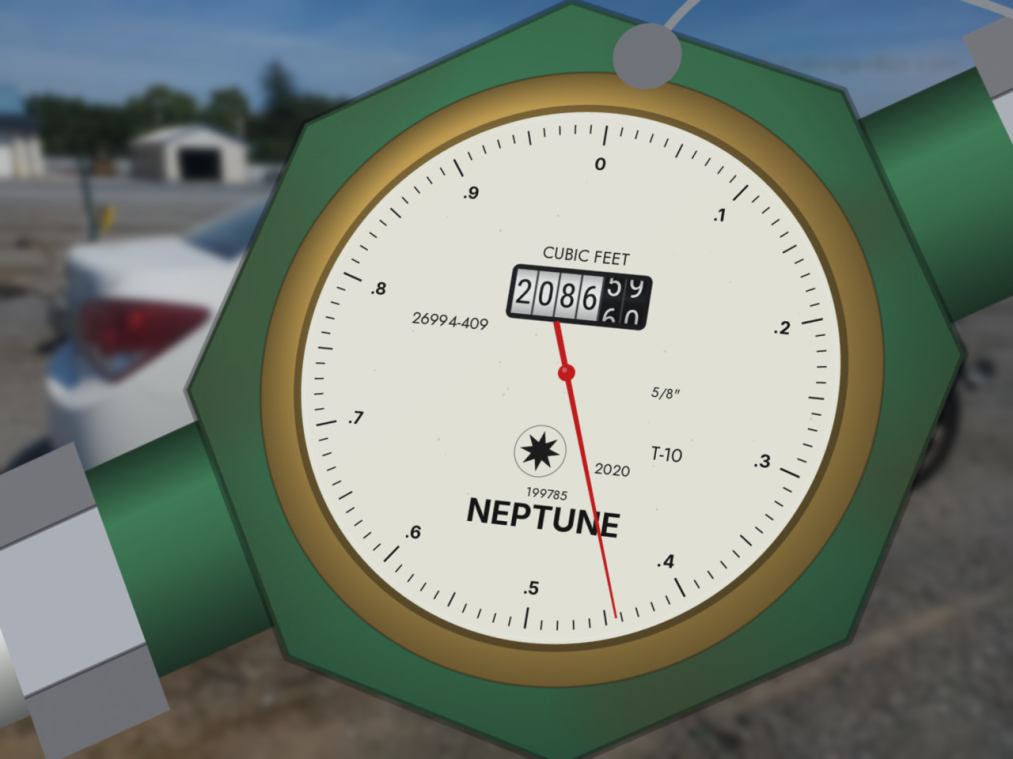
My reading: 208659.44; ft³
